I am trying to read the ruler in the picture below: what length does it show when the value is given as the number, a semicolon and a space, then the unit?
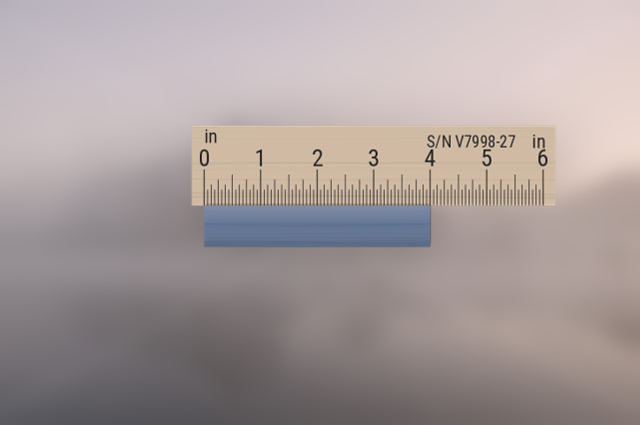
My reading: 4; in
